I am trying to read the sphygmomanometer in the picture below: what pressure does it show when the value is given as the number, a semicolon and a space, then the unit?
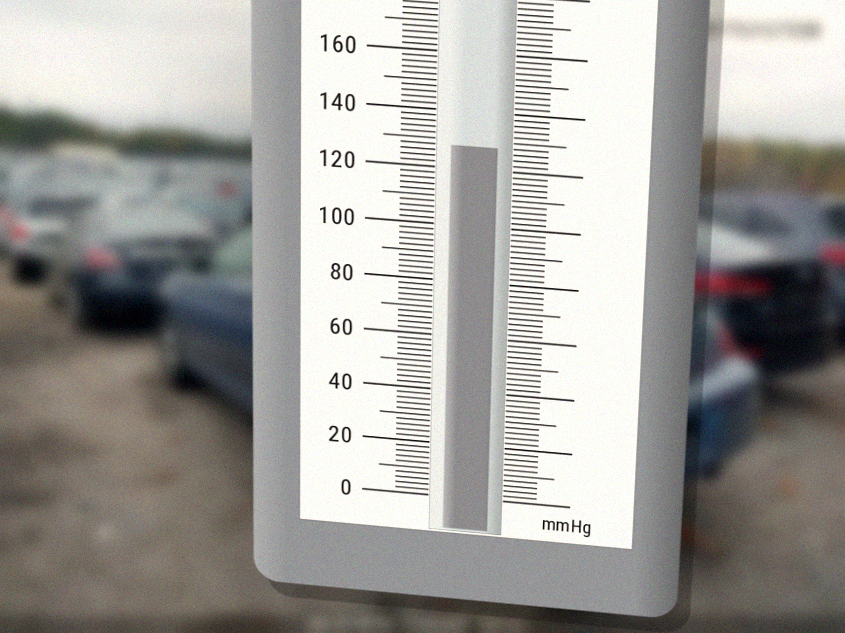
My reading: 128; mmHg
